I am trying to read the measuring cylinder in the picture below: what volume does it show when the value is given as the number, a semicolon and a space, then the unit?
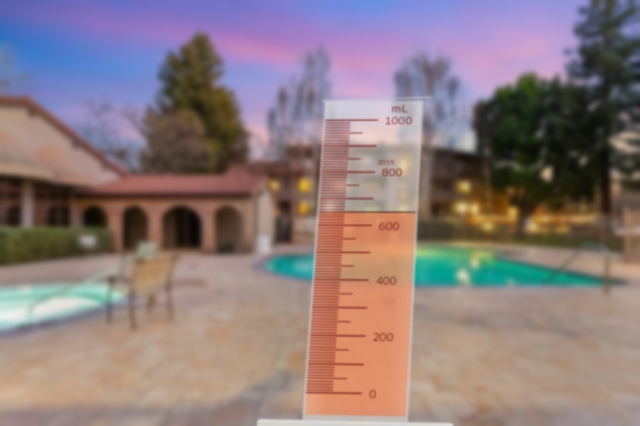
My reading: 650; mL
